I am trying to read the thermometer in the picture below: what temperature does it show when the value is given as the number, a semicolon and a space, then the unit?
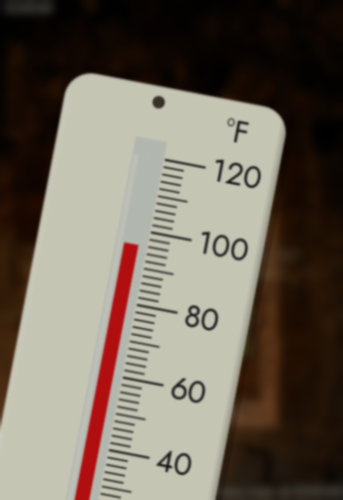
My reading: 96; °F
